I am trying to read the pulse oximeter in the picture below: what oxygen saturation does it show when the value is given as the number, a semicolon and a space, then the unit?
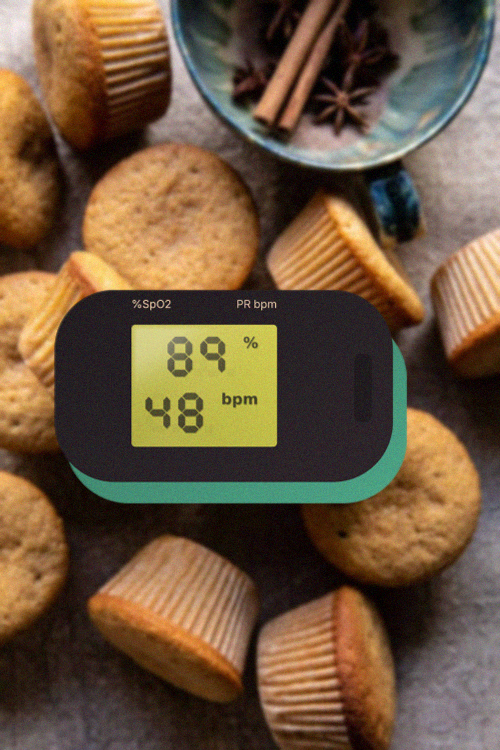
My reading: 89; %
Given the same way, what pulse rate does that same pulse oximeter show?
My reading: 48; bpm
